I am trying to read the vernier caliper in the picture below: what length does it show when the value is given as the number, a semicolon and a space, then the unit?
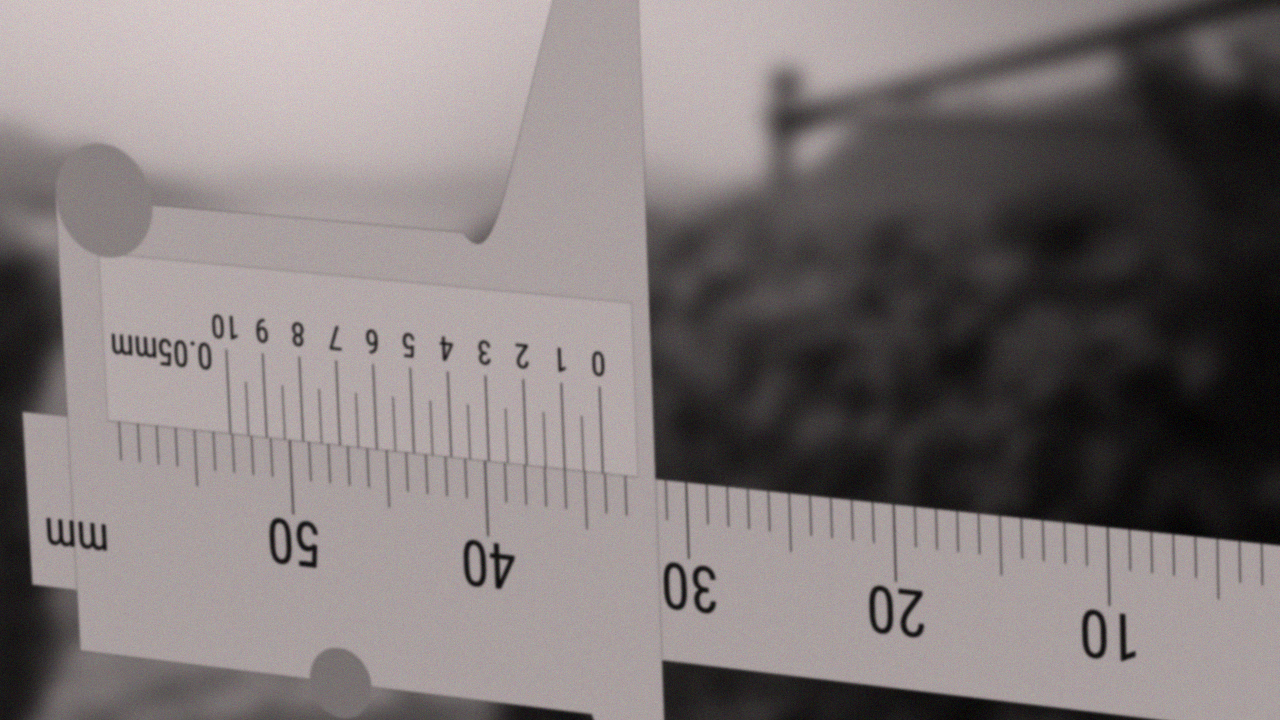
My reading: 34.1; mm
